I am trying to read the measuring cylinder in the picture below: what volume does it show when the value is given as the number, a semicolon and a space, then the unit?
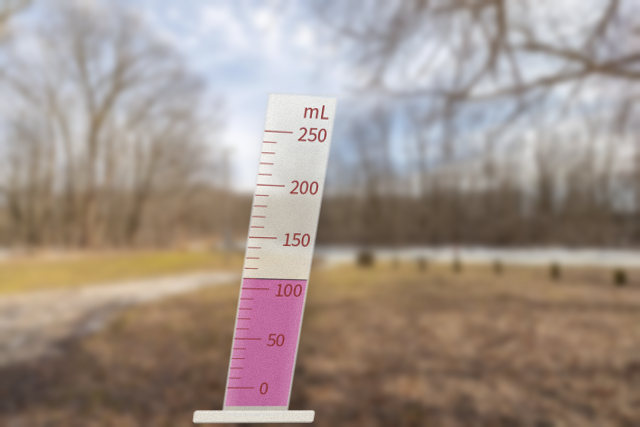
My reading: 110; mL
